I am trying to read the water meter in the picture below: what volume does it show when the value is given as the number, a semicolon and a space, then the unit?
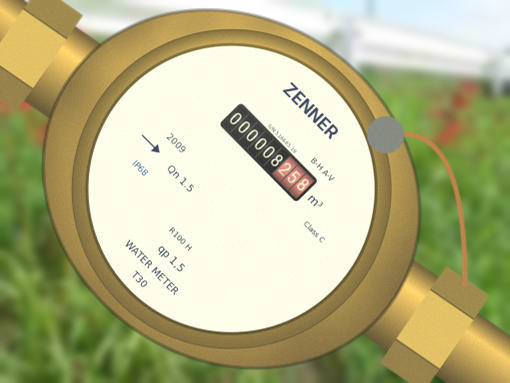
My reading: 8.258; m³
